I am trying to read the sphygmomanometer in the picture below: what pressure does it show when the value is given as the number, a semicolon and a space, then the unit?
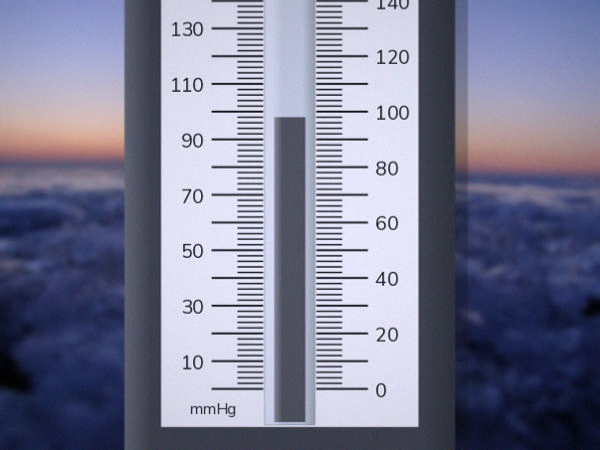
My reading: 98; mmHg
